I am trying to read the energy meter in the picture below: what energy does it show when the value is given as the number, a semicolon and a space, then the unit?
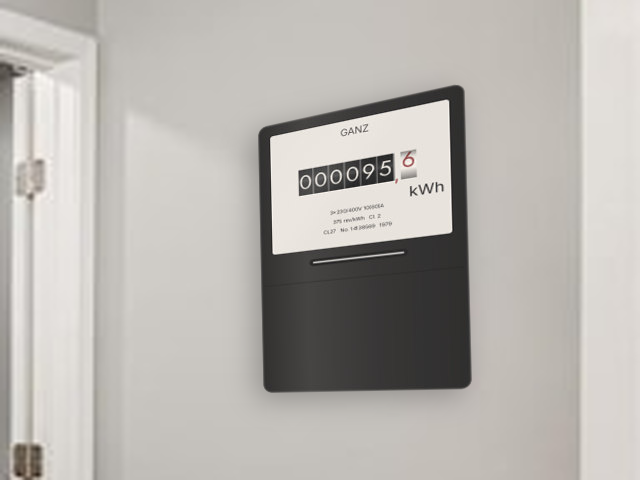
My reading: 95.6; kWh
